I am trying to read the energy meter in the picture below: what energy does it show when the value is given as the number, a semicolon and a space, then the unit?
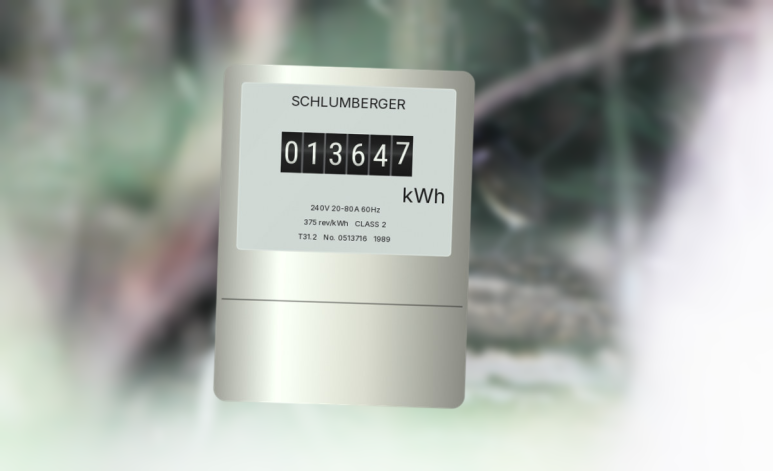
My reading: 13647; kWh
